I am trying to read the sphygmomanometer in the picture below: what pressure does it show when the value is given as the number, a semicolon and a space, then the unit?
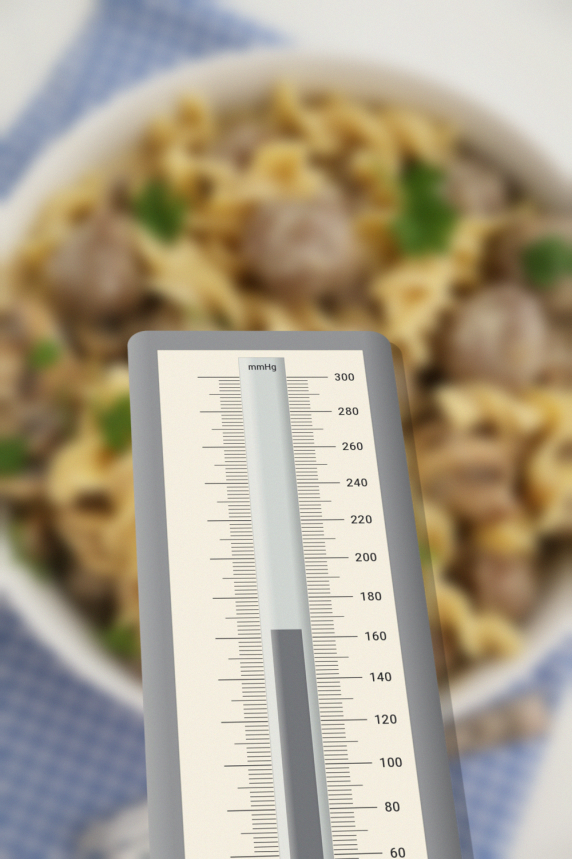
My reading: 164; mmHg
